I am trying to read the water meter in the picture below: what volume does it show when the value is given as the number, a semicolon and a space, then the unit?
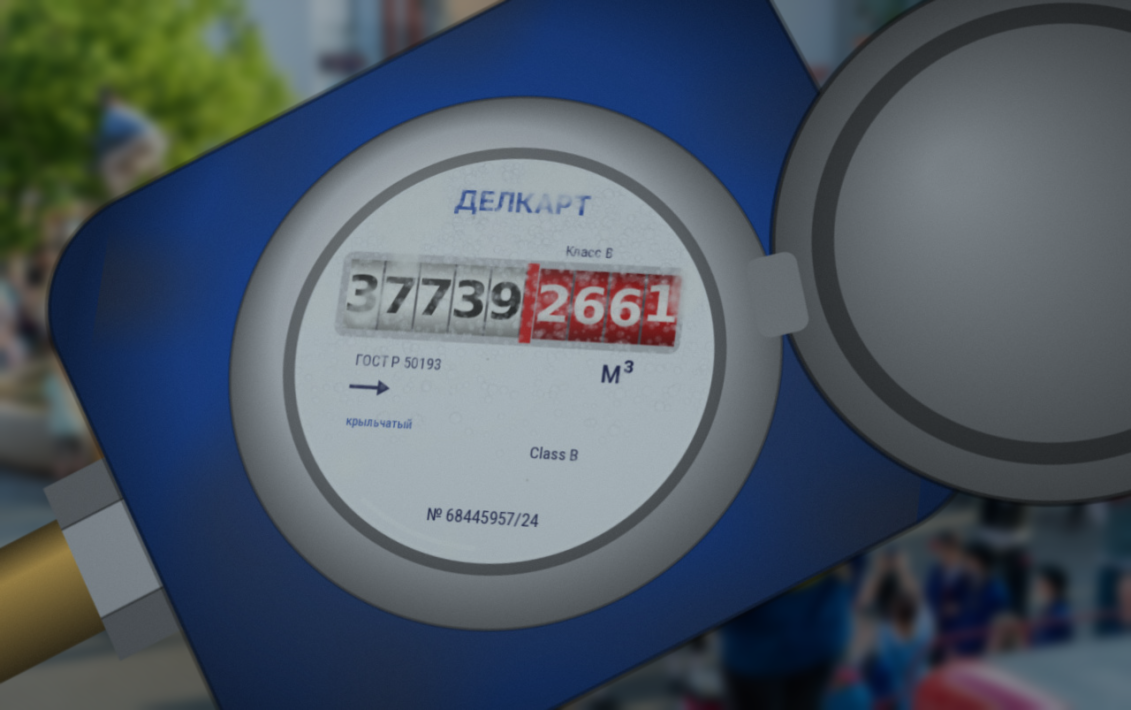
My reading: 37739.2661; m³
